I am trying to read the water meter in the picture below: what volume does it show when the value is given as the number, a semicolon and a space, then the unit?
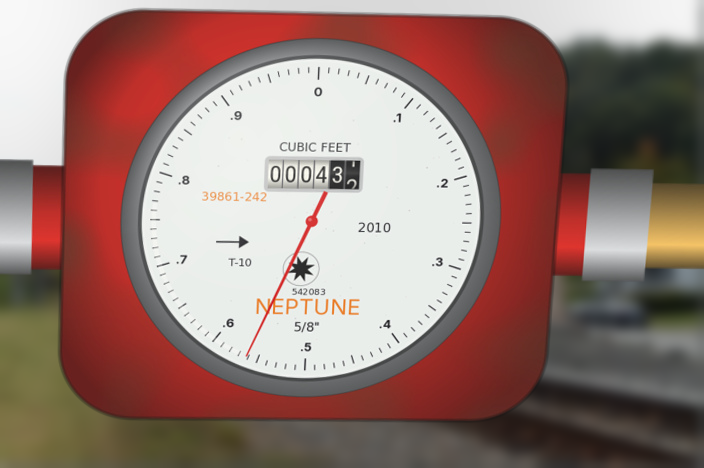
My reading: 431.56; ft³
